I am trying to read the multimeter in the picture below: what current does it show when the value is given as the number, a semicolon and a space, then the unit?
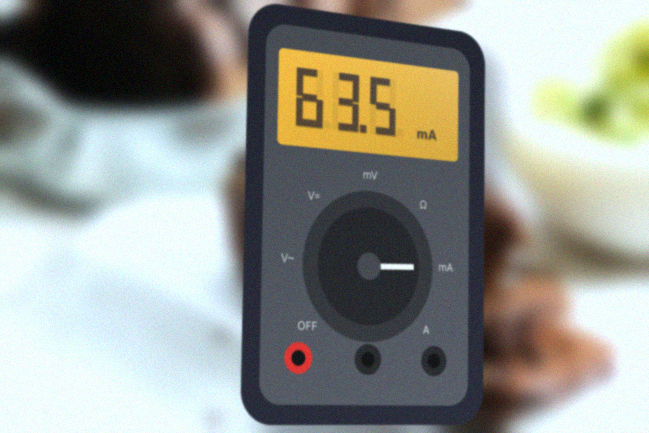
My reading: 63.5; mA
